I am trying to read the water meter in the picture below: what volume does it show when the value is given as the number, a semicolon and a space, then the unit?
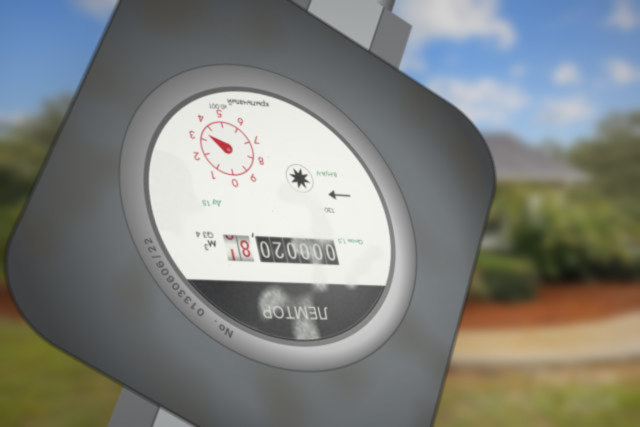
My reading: 20.813; m³
